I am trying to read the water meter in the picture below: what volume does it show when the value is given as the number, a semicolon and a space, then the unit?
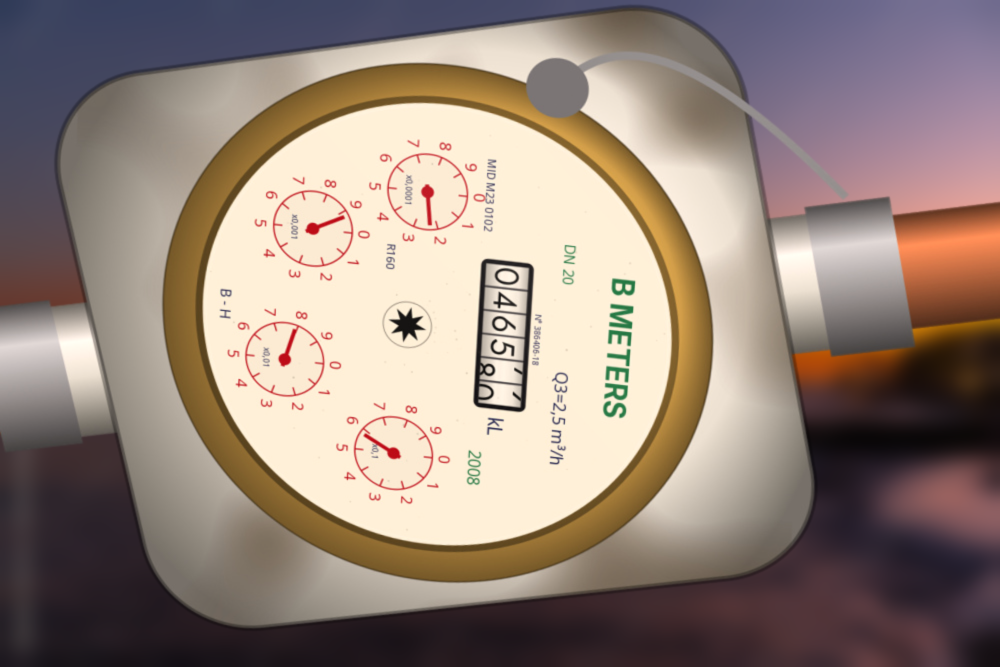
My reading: 46579.5792; kL
